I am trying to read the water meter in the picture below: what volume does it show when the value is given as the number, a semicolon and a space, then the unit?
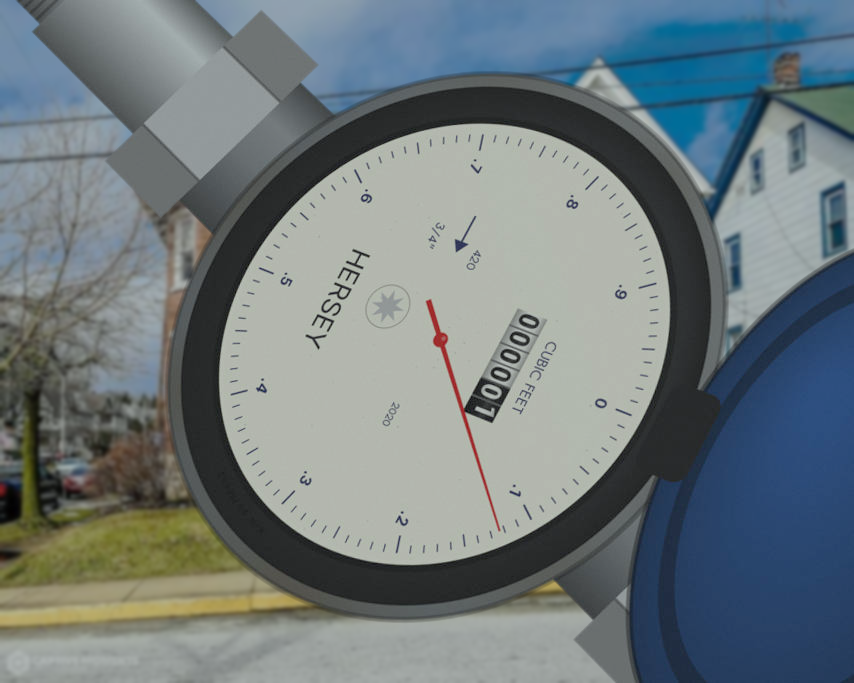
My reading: 1.12; ft³
